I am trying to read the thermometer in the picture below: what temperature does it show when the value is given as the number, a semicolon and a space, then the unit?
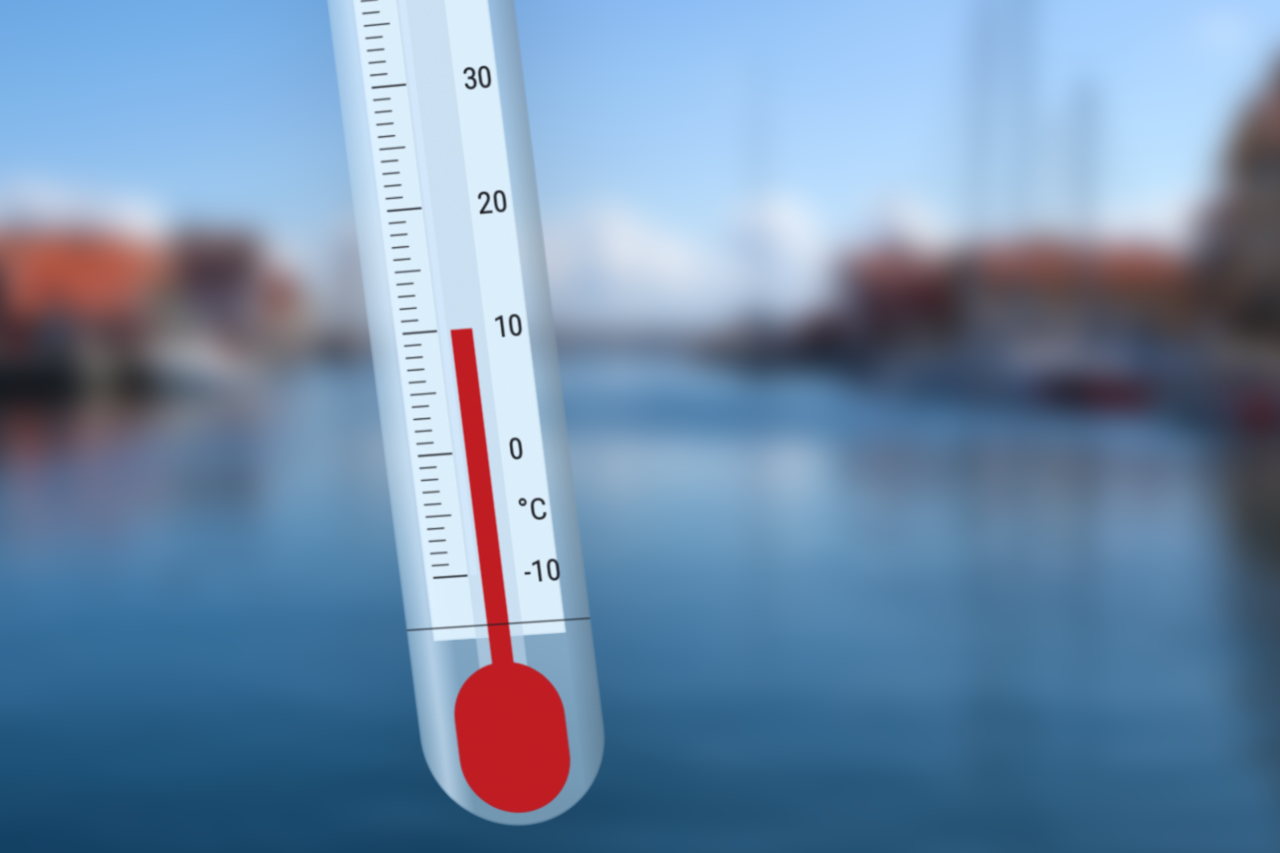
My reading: 10; °C
